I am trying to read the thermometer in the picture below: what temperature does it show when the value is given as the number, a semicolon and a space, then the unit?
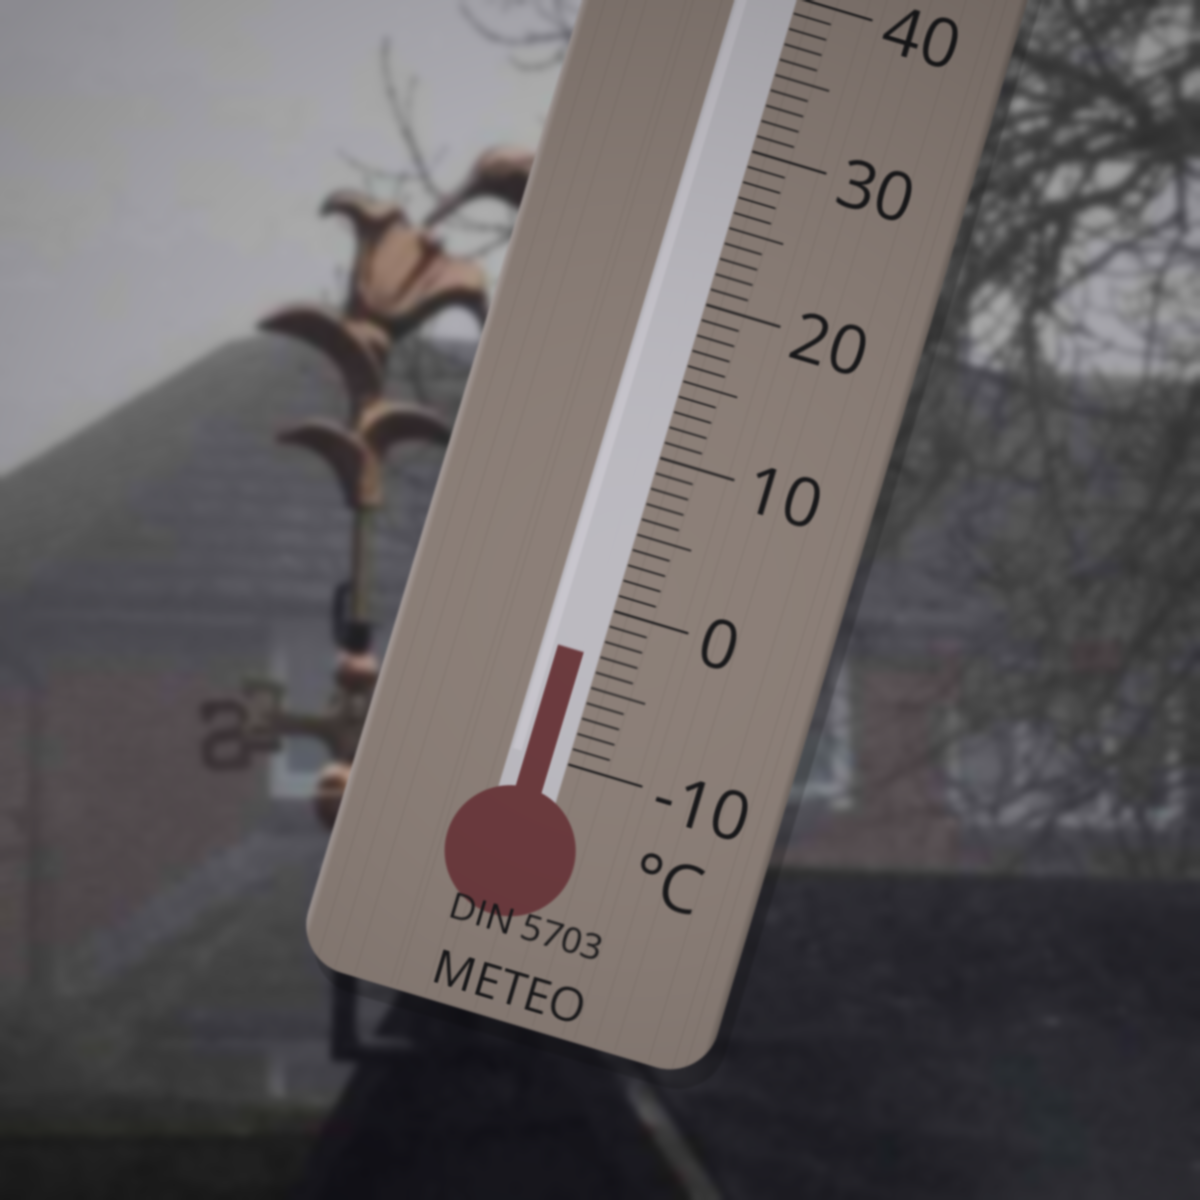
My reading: -3; °C
